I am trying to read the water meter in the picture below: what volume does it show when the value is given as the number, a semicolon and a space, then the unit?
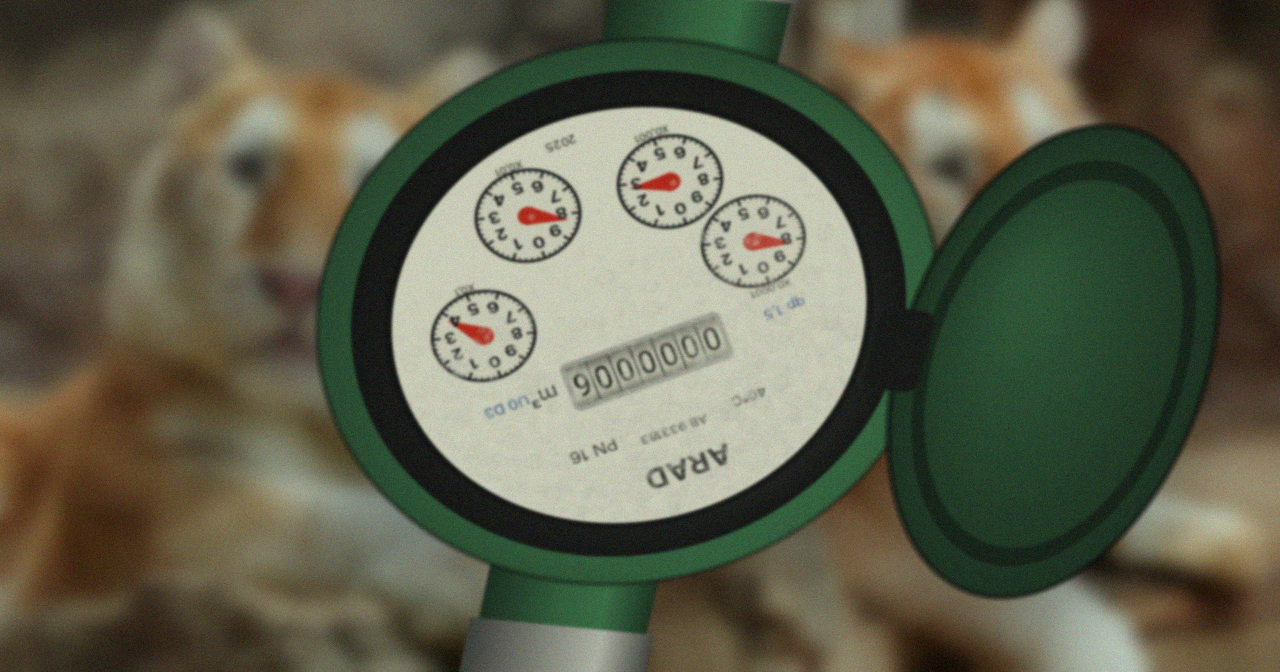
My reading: 6.3828; m³
